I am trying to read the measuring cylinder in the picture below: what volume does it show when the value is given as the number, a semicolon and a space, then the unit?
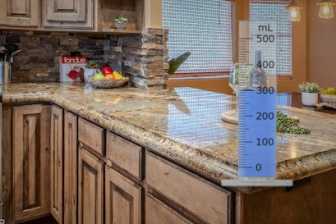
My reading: 300; mL
